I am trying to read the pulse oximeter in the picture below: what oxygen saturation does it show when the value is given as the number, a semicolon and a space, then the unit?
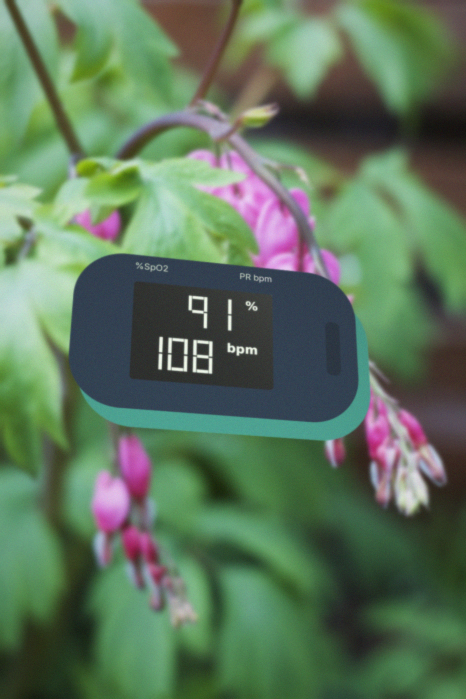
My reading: 91; %
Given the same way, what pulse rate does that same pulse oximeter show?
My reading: 108; bpm
